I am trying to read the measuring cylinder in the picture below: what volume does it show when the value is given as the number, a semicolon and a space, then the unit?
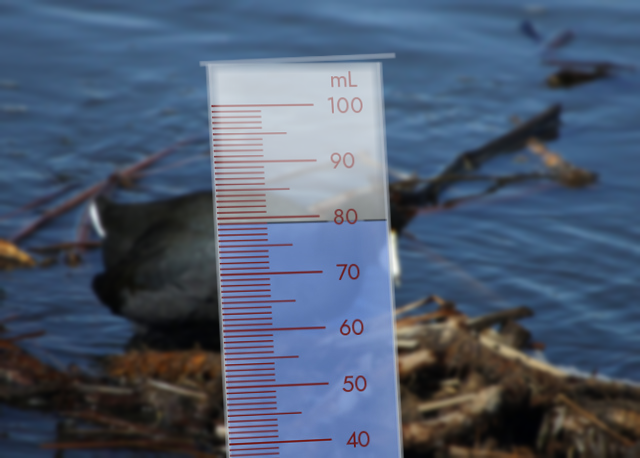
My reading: 79; mL
